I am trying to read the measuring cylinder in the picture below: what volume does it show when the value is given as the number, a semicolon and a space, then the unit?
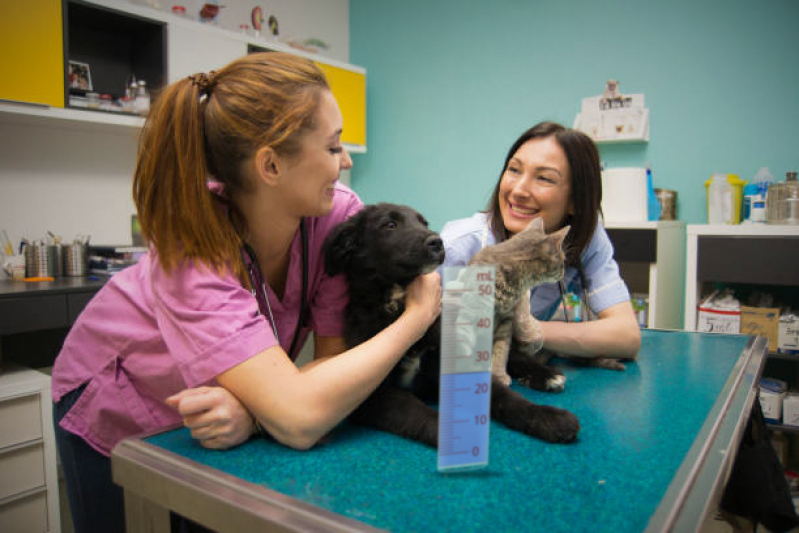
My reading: 25; mL
